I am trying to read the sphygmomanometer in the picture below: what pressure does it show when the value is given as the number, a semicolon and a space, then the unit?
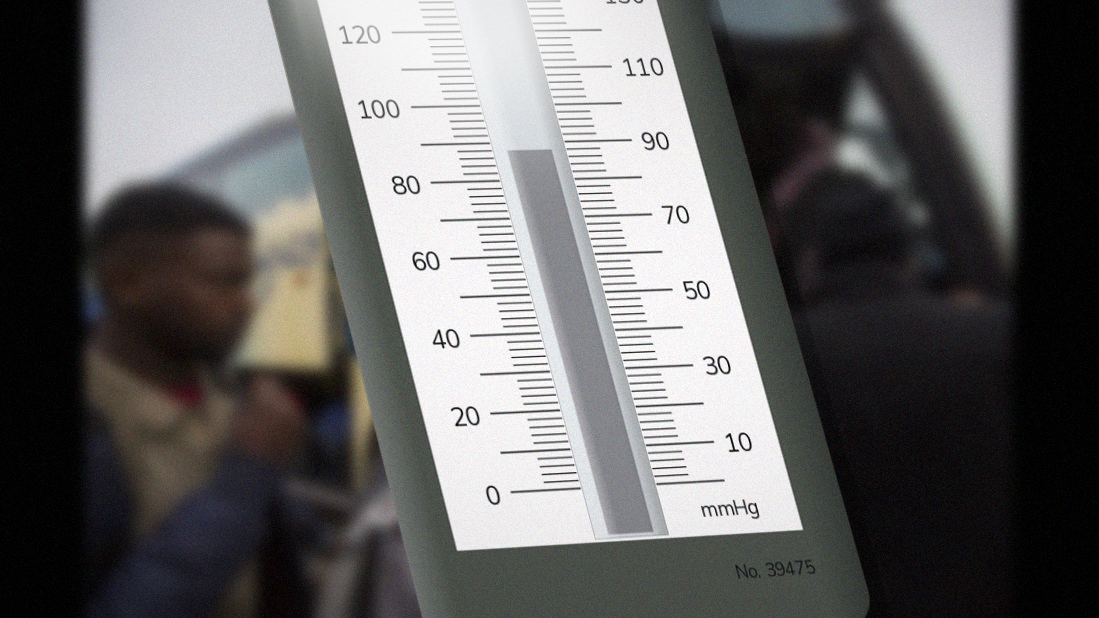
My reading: 88; mmHg
